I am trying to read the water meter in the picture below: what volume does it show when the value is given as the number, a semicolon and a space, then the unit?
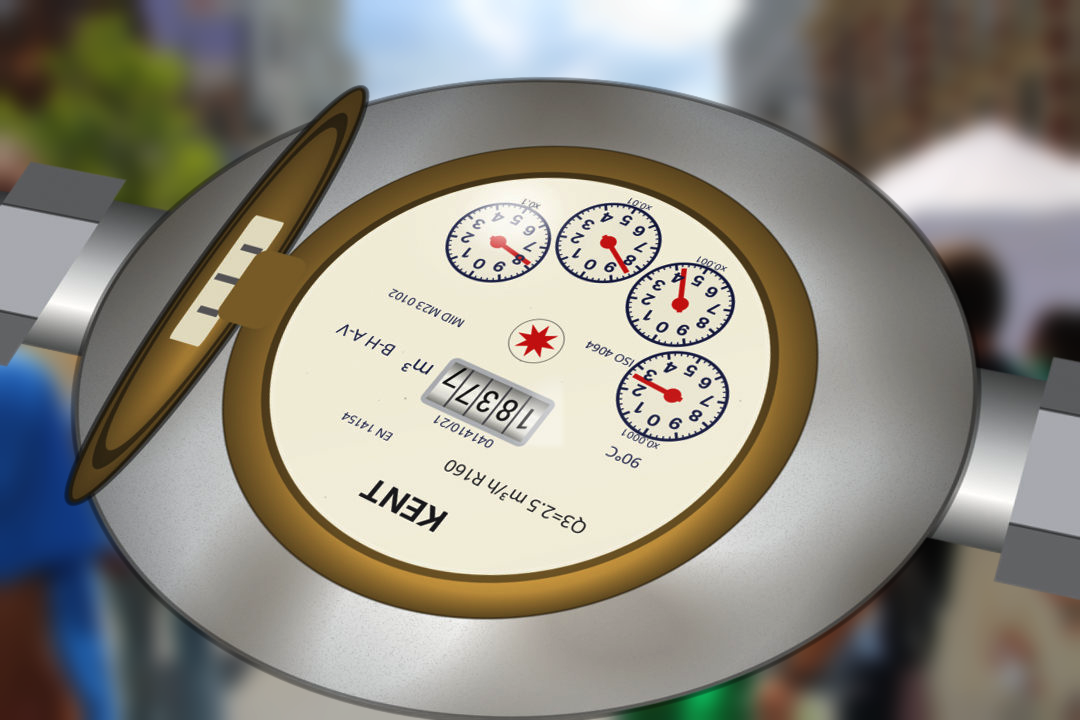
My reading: 18376.7842; m³
